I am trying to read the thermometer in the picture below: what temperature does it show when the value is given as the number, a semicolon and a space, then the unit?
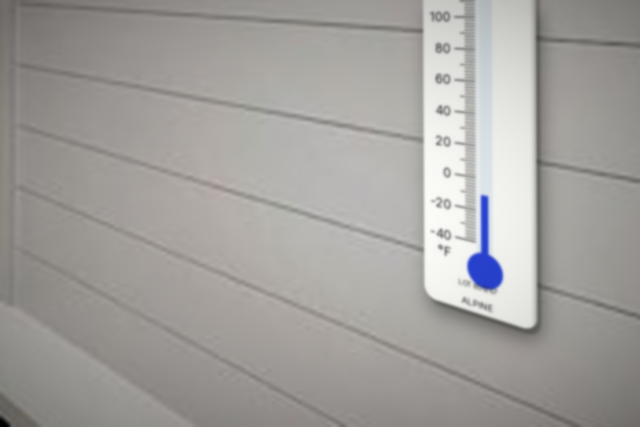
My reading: -10; °F
